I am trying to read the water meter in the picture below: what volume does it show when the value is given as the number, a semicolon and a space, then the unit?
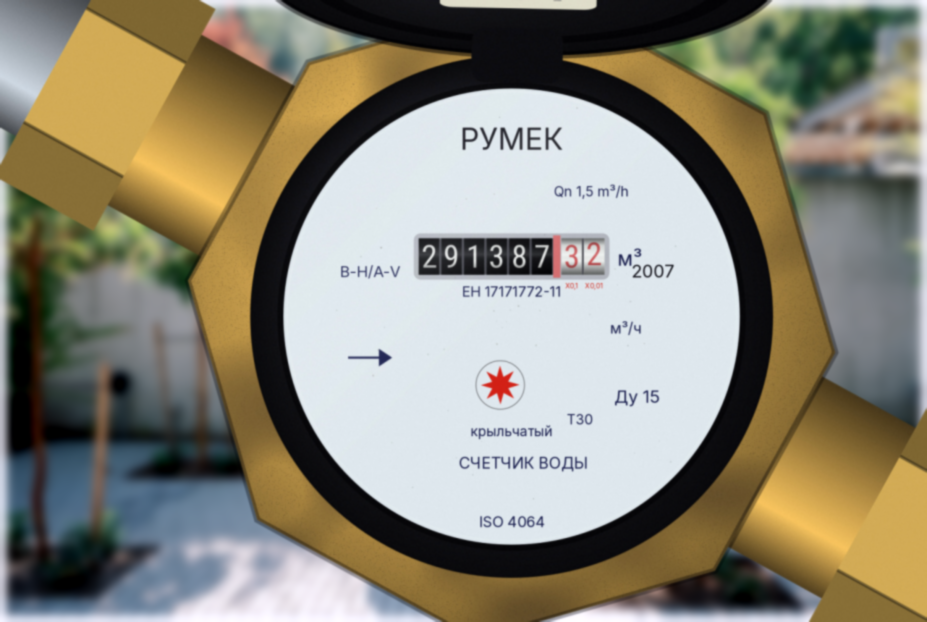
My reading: 291387.32; m³
